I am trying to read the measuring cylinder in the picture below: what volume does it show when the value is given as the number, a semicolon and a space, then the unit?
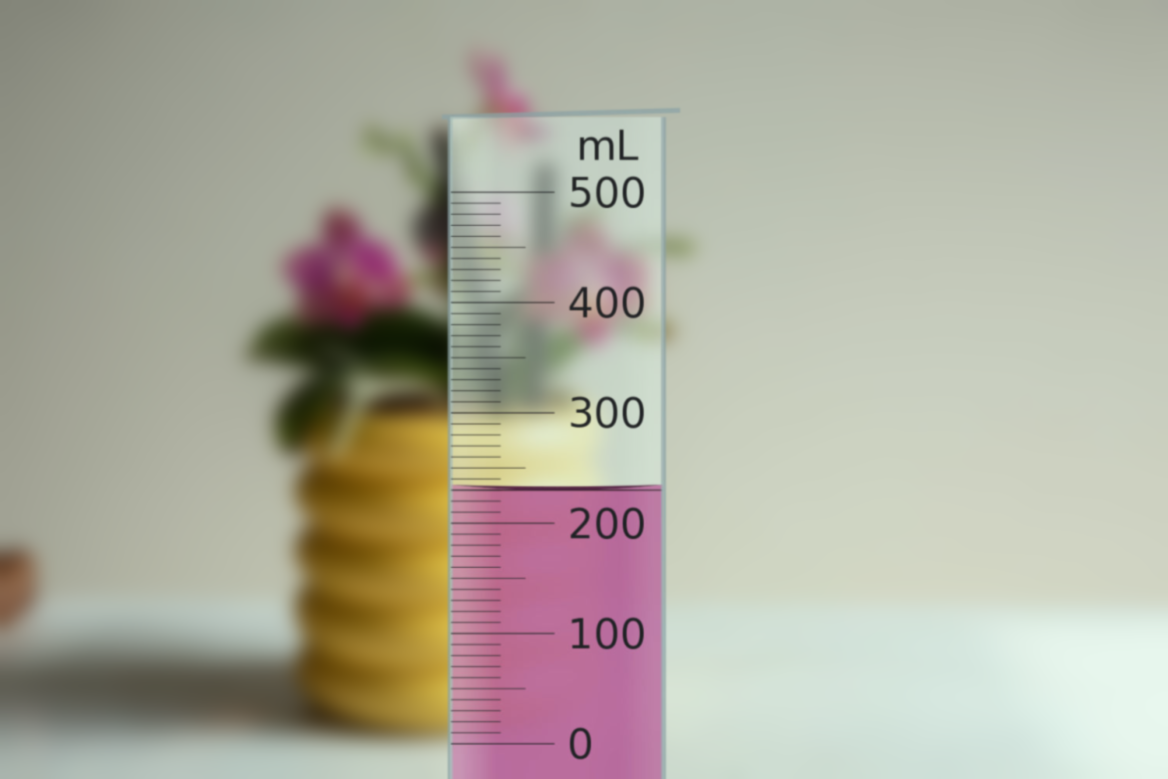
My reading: 230; mL
